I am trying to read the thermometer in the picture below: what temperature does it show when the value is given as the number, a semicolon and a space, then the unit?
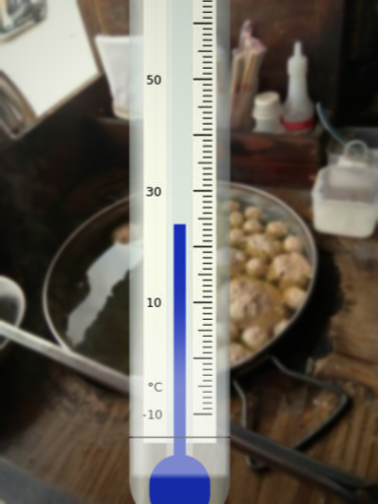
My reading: 24; °C
